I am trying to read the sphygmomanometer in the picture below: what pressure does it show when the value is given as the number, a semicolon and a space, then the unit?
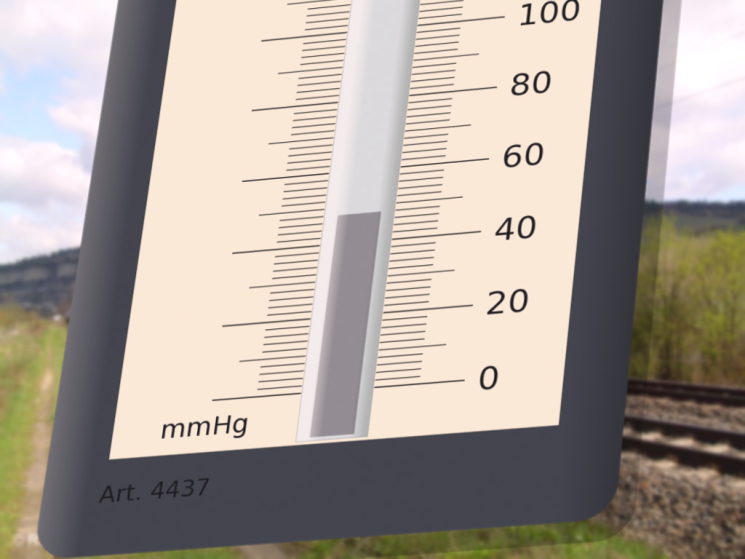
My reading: 48; mmHg
